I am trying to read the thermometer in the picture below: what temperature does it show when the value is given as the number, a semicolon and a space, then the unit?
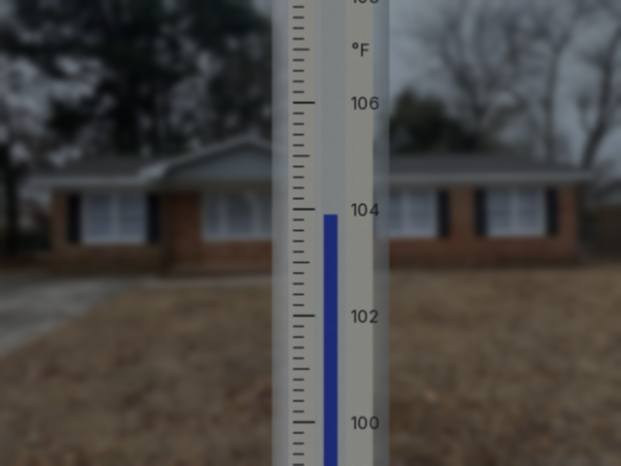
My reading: 103.9; °F
